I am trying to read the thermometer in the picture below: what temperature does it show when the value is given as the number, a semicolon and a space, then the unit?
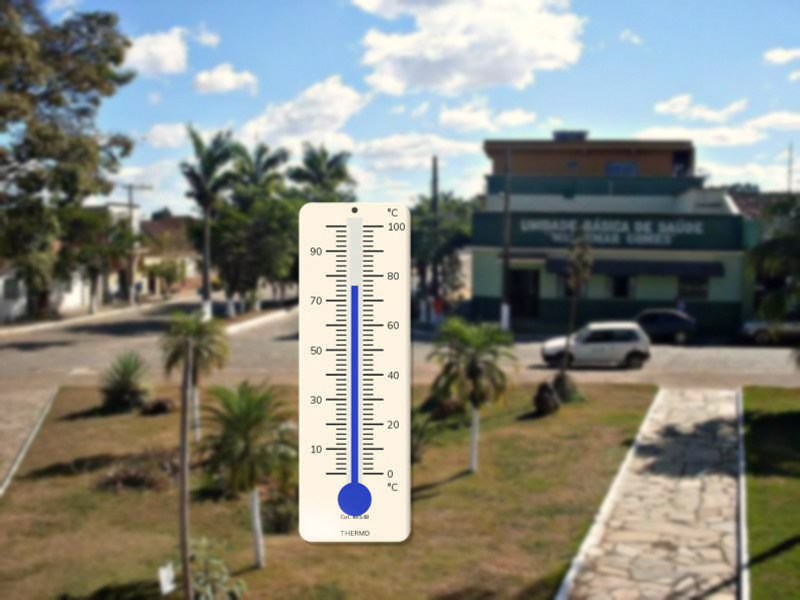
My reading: 76; °C
